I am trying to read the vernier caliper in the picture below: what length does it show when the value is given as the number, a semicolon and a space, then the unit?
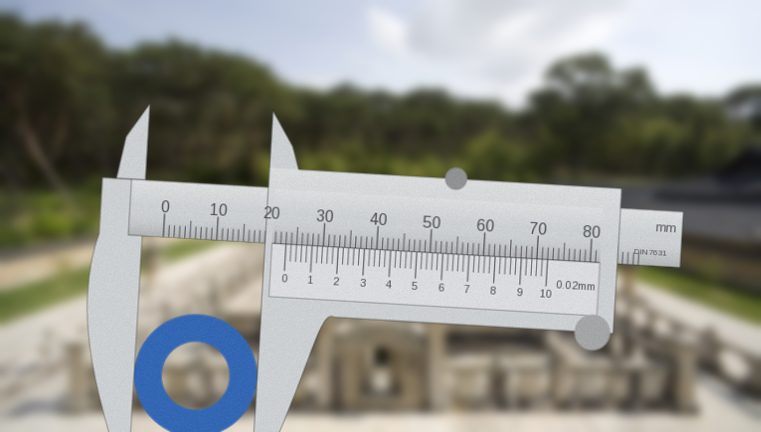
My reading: 23.0; mm
